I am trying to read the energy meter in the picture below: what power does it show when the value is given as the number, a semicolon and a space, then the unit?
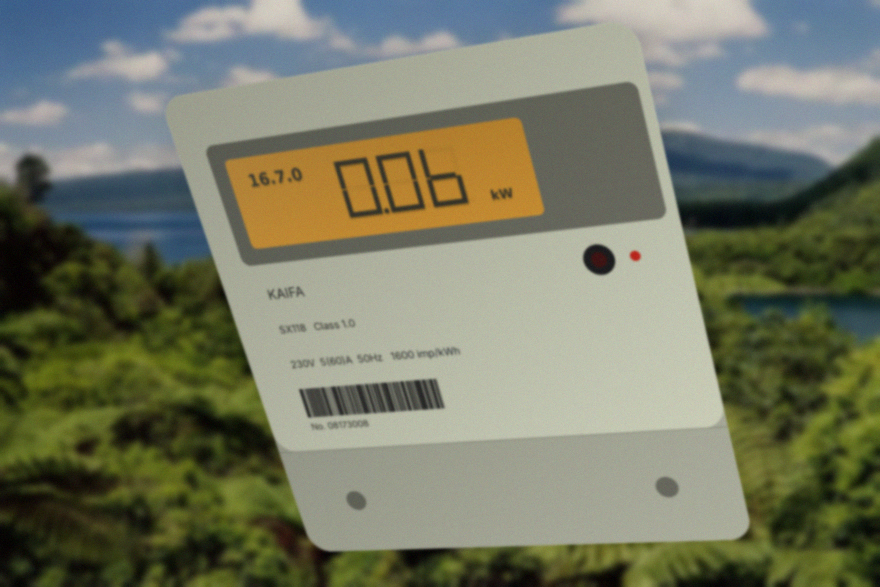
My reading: 0.06; kW
